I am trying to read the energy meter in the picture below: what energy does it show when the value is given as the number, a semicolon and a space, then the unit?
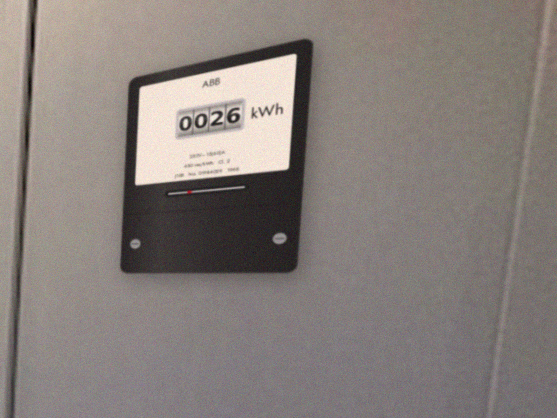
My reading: 26; kWh
